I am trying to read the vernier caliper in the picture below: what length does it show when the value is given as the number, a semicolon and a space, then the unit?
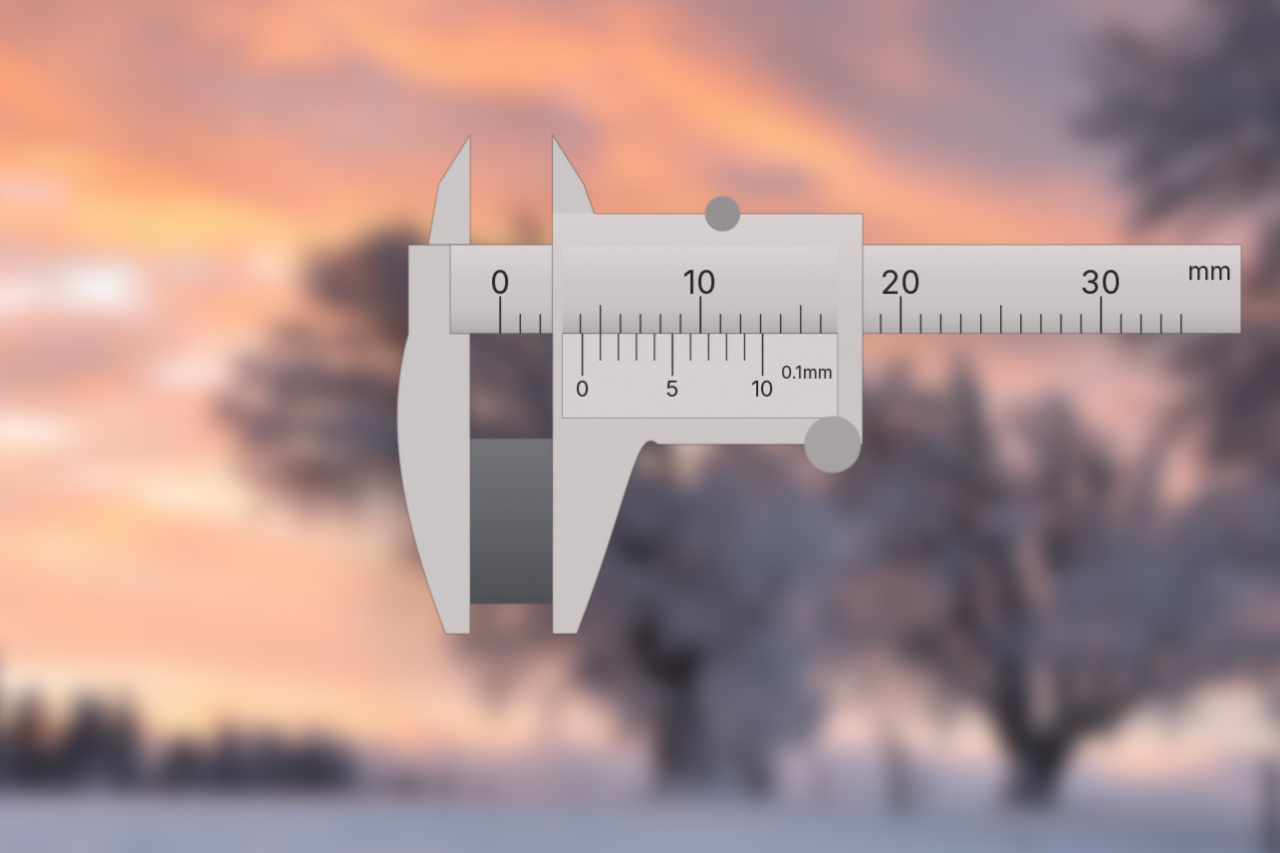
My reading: 4.1; mm
